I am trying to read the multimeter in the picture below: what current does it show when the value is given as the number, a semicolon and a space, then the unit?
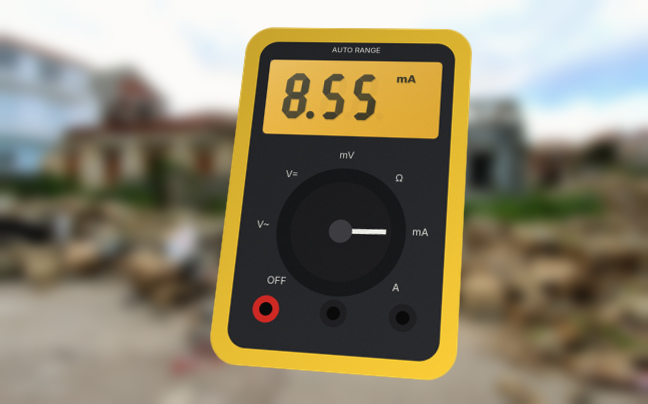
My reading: 8.55; mA
